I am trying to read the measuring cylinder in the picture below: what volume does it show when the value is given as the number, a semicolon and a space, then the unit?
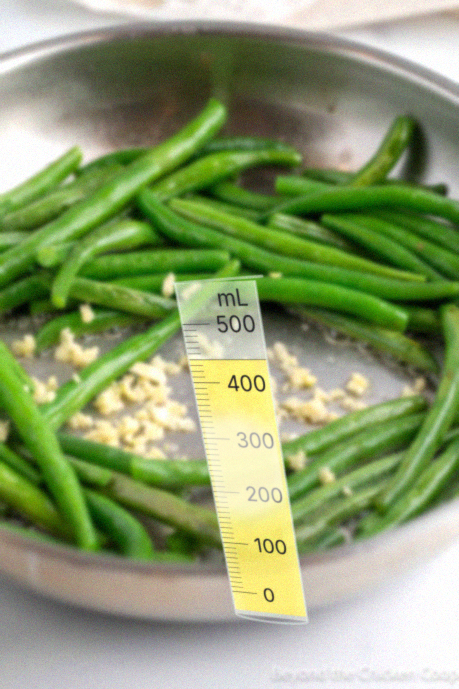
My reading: 440; mL
